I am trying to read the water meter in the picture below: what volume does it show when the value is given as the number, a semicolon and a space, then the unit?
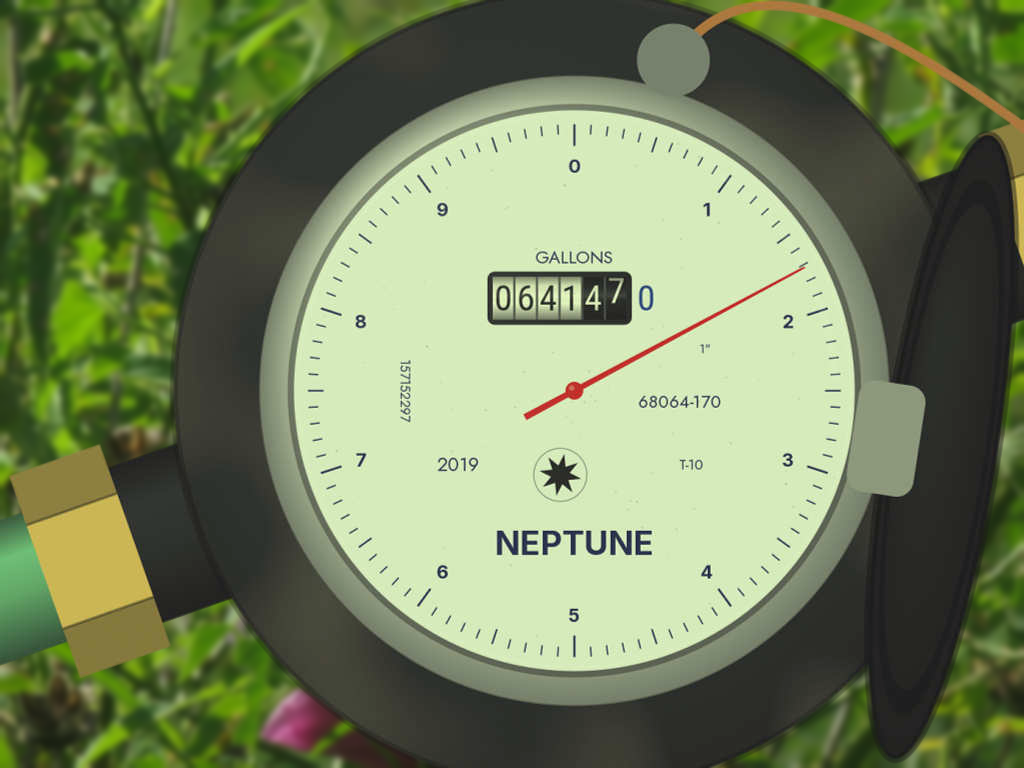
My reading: 641471.7; gal
